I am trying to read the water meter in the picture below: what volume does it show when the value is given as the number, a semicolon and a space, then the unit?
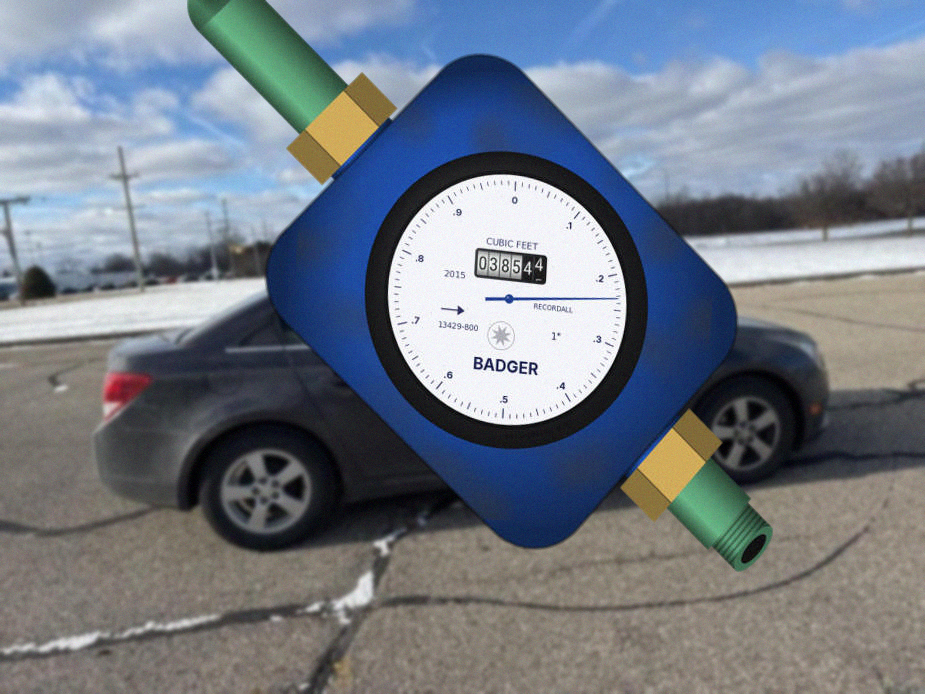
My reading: 38544.23; ft³
